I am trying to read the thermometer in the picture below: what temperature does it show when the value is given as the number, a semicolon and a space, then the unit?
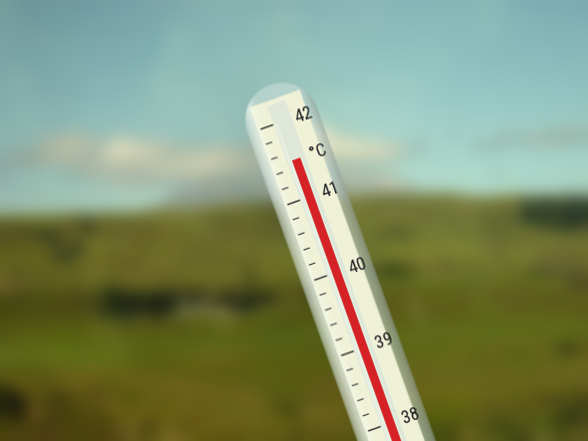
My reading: 41.5; °C
